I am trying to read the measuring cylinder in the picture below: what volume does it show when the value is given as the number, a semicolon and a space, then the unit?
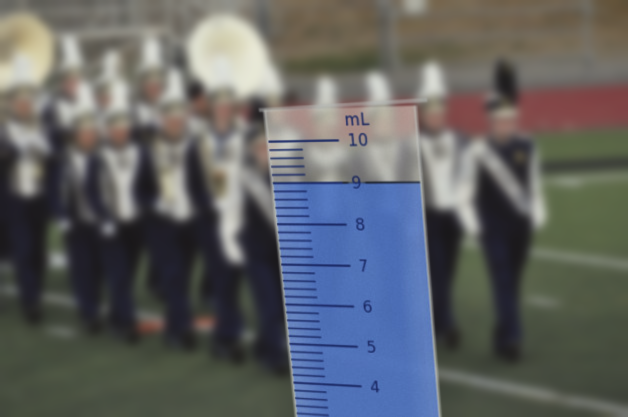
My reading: 9; mL
